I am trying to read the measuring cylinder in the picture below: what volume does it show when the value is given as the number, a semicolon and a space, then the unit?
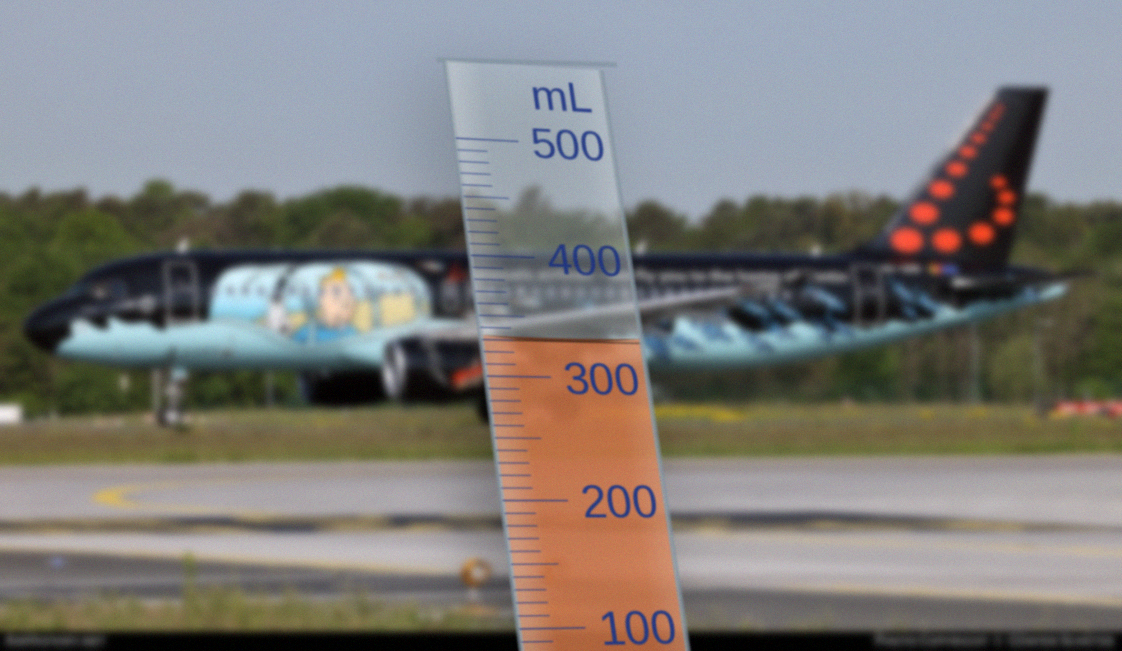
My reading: 330; mL
